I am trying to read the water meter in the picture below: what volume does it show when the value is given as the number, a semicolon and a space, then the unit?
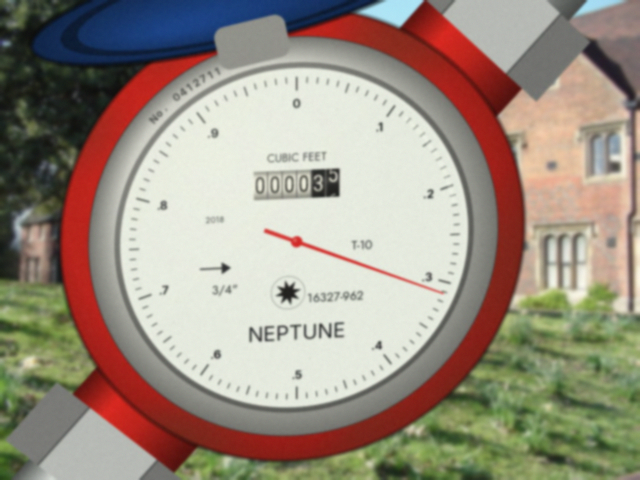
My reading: 35.31; ft³
